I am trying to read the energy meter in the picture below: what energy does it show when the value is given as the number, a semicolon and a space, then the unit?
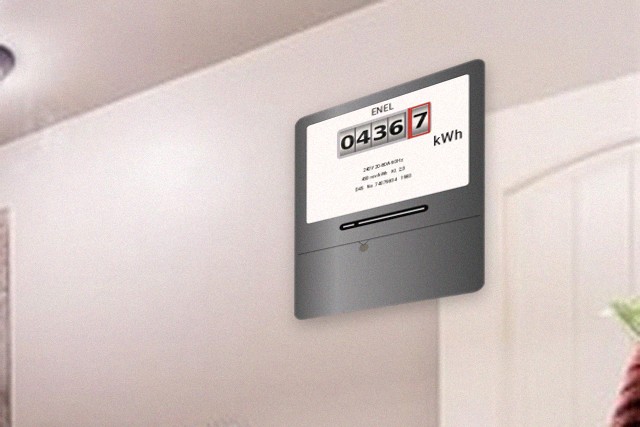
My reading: 436.7; kWh
